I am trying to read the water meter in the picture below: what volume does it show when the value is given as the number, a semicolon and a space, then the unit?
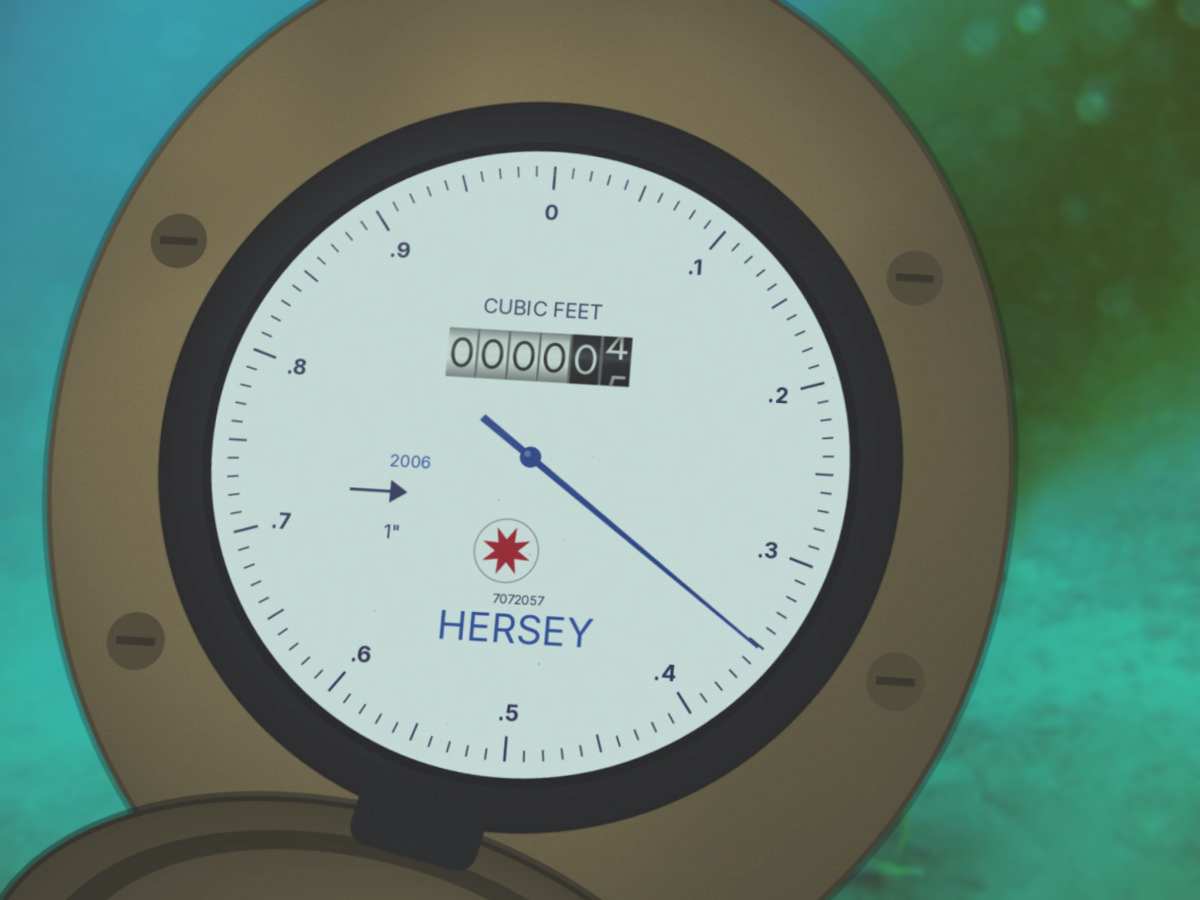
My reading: 4.35; ft³
